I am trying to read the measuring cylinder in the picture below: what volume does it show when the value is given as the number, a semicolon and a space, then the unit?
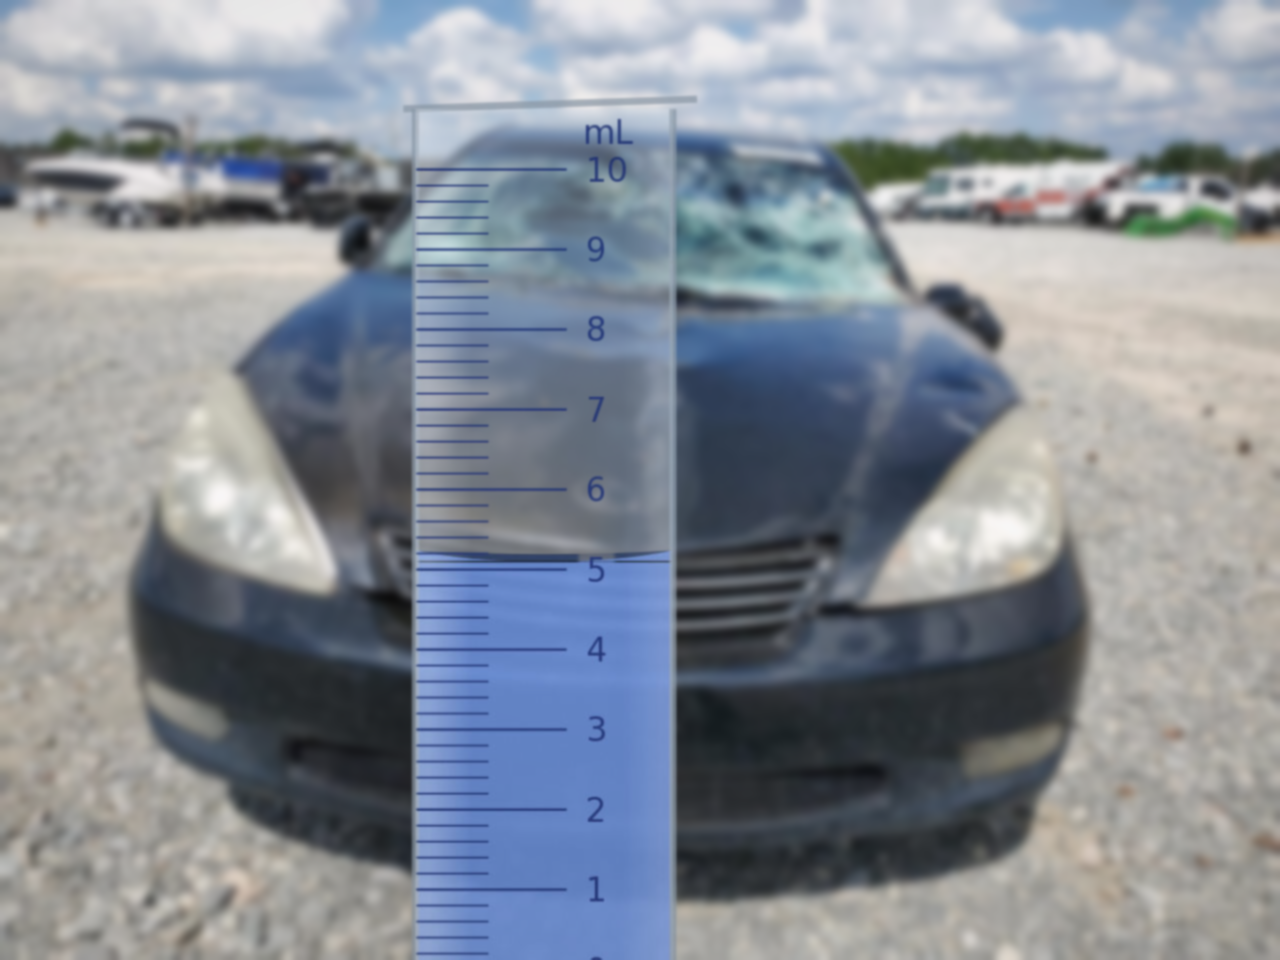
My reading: 5.1; mL
